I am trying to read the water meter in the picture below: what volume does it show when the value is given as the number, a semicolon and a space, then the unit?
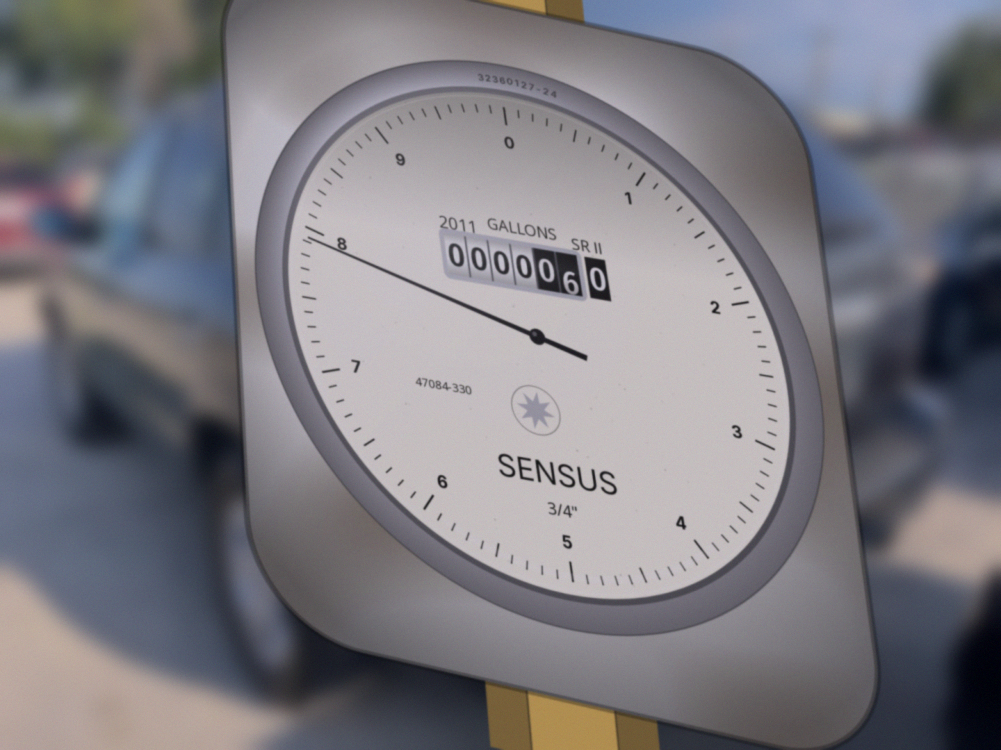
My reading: 57.9; gal
